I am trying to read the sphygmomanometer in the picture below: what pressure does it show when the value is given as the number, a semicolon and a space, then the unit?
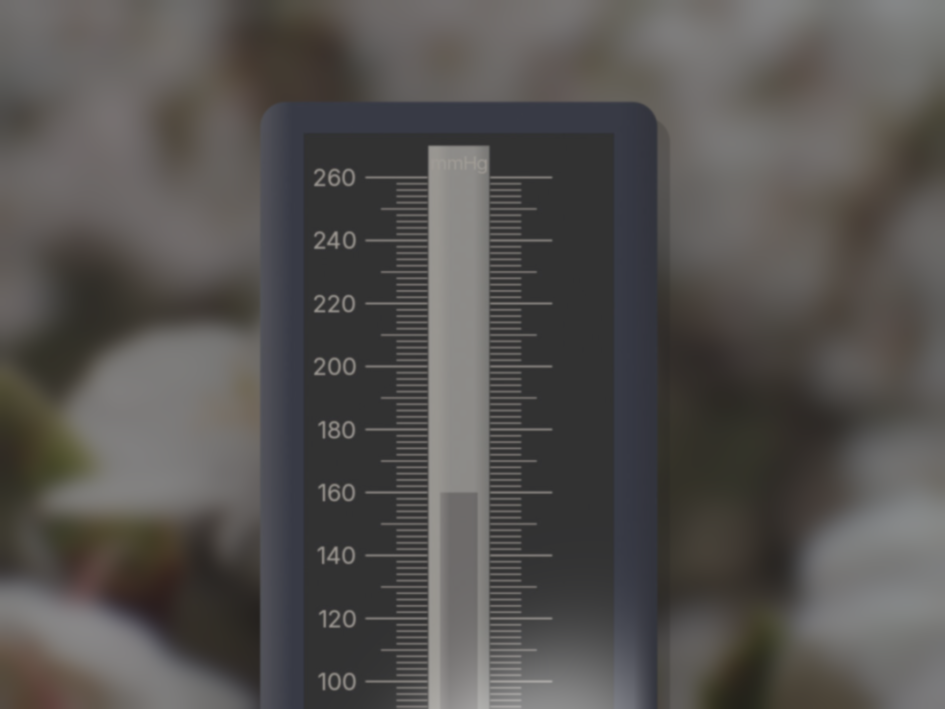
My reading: 160; mmHg
